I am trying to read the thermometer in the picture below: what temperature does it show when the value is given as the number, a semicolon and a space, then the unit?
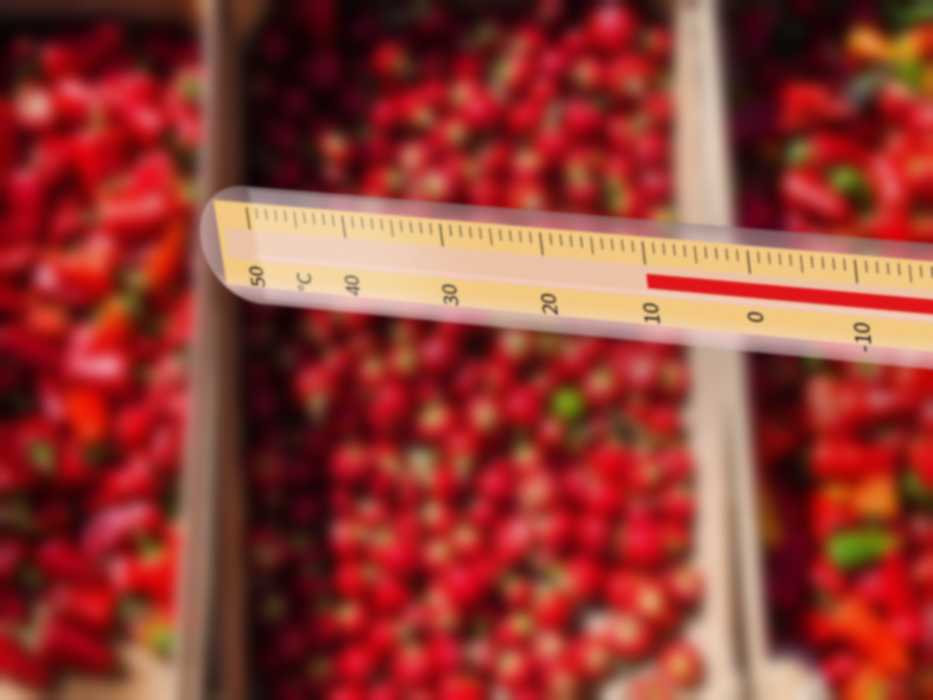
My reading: 10; °C
